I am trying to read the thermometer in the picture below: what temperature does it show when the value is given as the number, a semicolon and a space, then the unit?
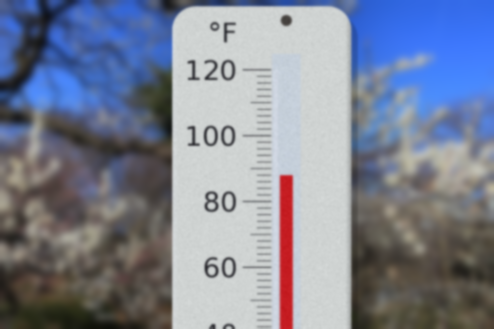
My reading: 88; °F
